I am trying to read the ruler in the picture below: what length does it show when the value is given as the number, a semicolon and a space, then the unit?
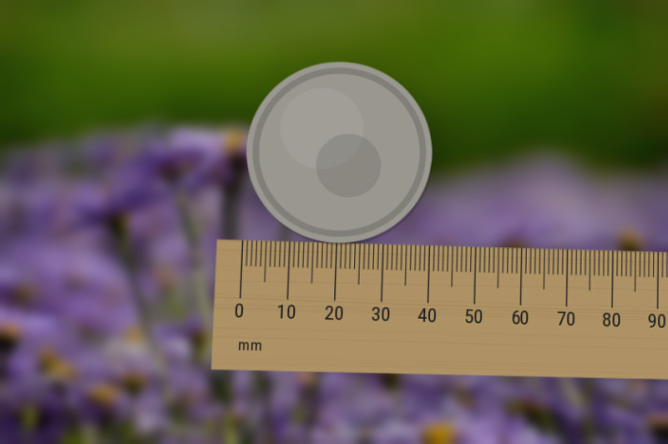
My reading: 40; mm
